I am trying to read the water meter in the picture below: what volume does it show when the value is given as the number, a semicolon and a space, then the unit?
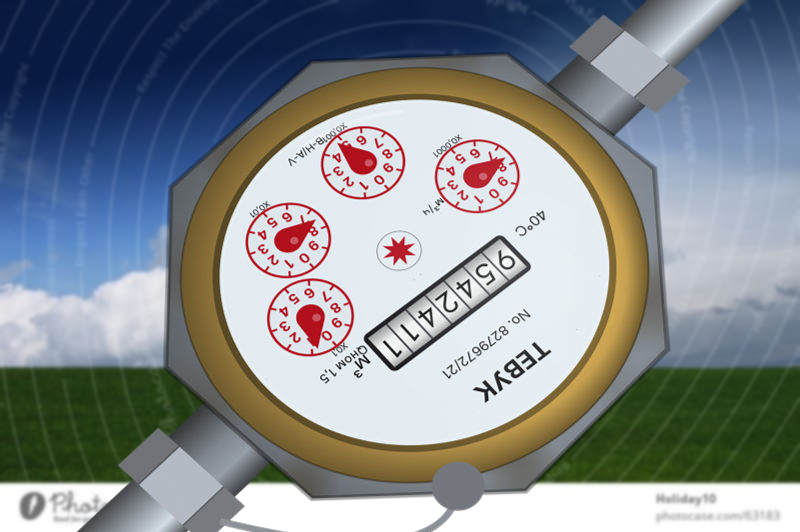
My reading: 9542411.0747; m³
